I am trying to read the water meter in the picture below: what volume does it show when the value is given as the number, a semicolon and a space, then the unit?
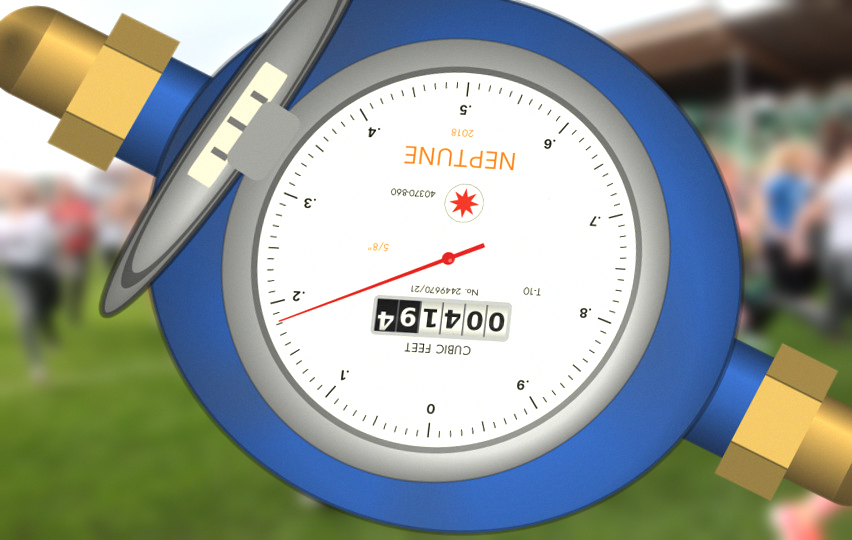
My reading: 4194.18; ft³
